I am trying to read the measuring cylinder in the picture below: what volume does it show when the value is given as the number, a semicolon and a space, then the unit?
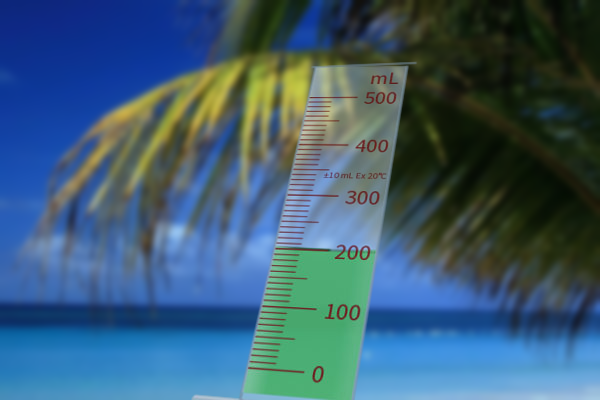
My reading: 200; mL
